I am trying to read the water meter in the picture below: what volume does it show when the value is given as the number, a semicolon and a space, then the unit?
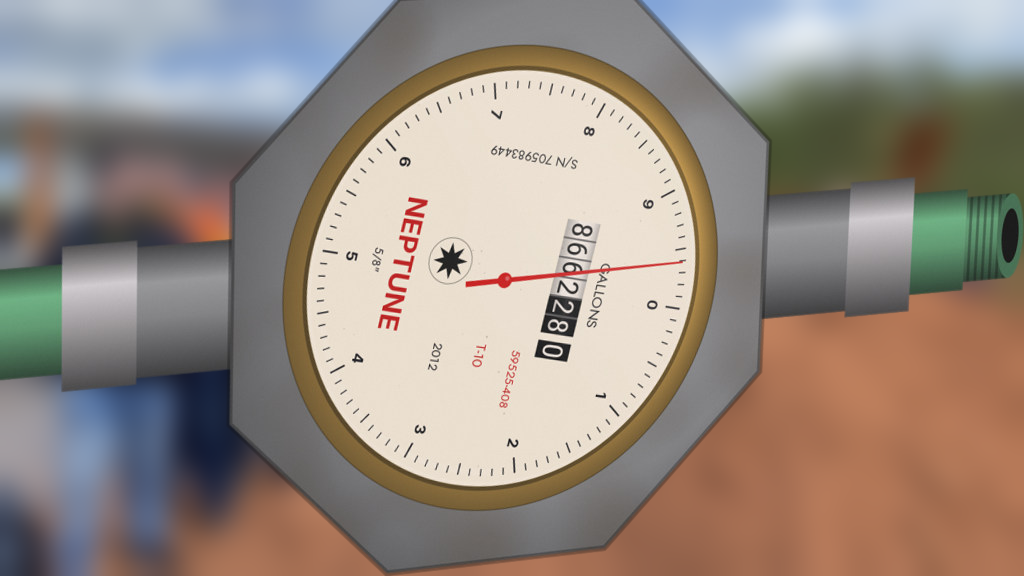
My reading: 8662279.6; gal
